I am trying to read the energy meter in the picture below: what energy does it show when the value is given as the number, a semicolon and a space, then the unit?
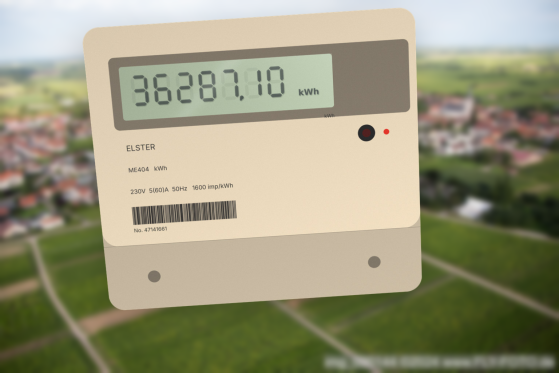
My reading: 36287.10; kWh
